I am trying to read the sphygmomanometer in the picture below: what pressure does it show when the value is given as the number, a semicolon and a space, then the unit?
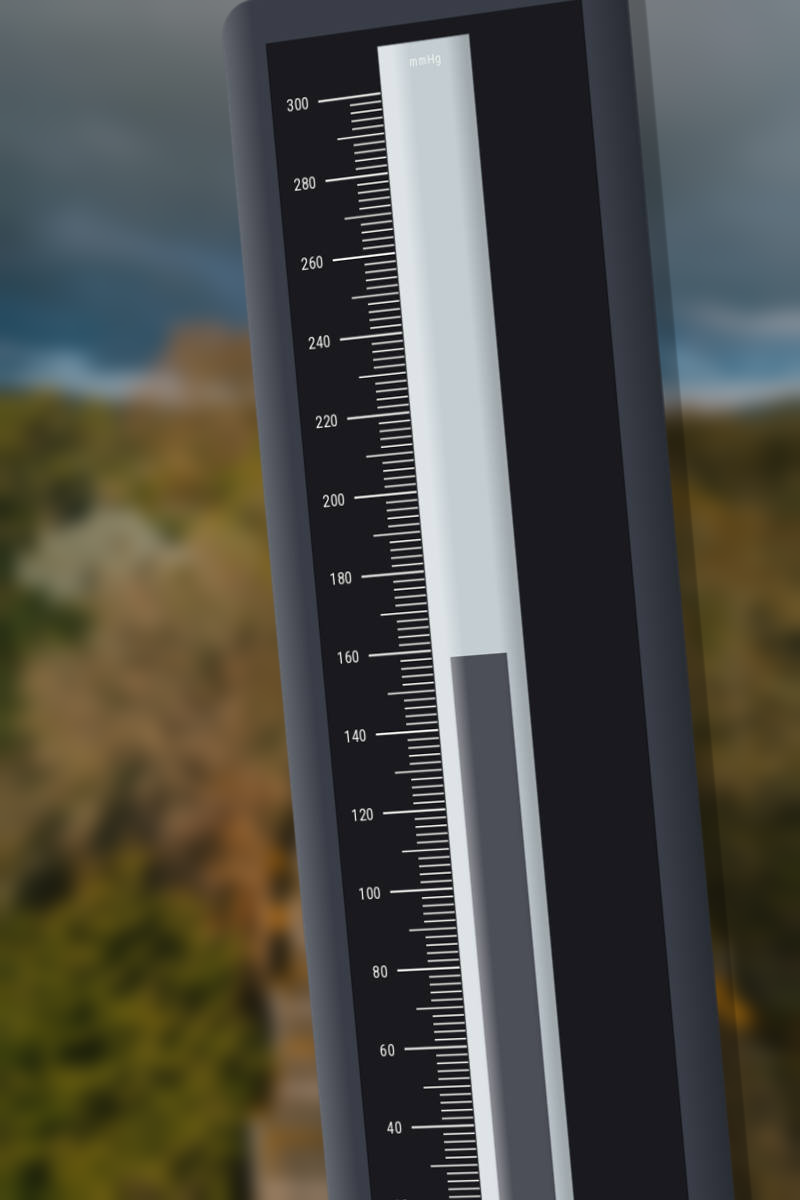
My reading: 158; mmHg
